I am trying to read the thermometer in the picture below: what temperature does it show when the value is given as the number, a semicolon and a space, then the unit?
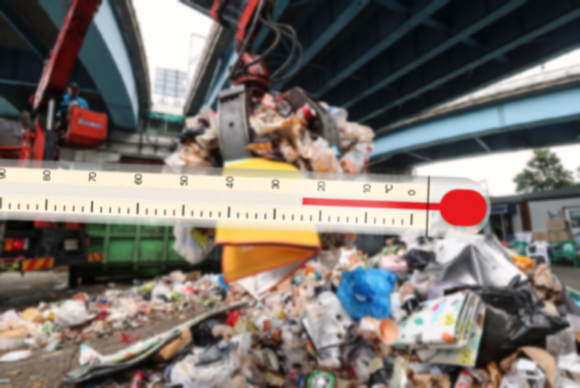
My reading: 24; °C
